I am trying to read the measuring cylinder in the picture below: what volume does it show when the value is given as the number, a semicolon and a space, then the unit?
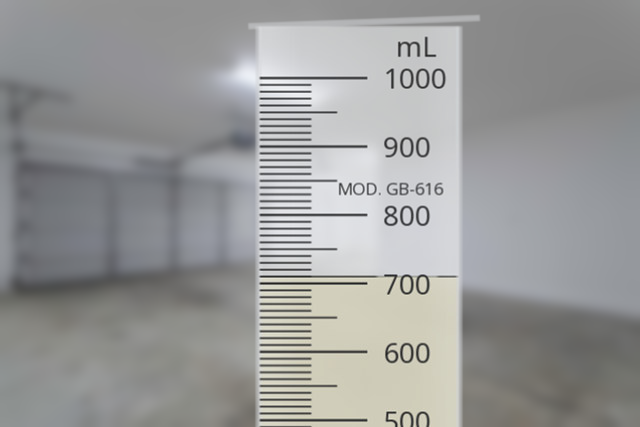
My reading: 710; mL
